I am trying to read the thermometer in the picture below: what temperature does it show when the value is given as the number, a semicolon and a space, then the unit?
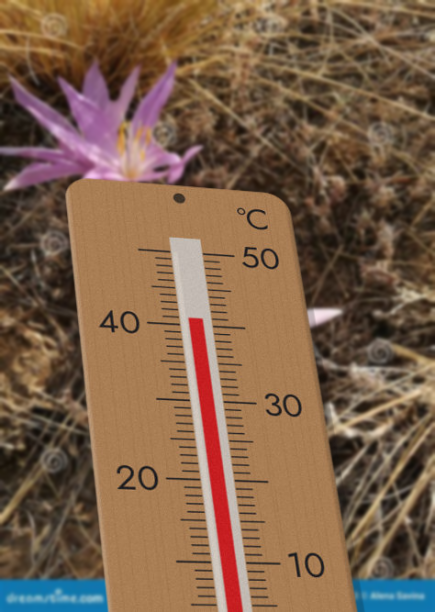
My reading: 41; °C
